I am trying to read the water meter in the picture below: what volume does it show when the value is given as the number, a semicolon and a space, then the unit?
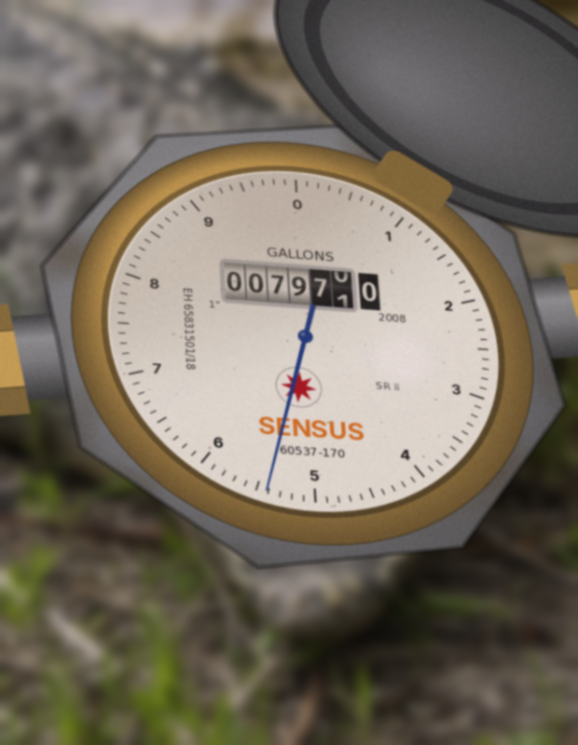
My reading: 79705.4; gal
